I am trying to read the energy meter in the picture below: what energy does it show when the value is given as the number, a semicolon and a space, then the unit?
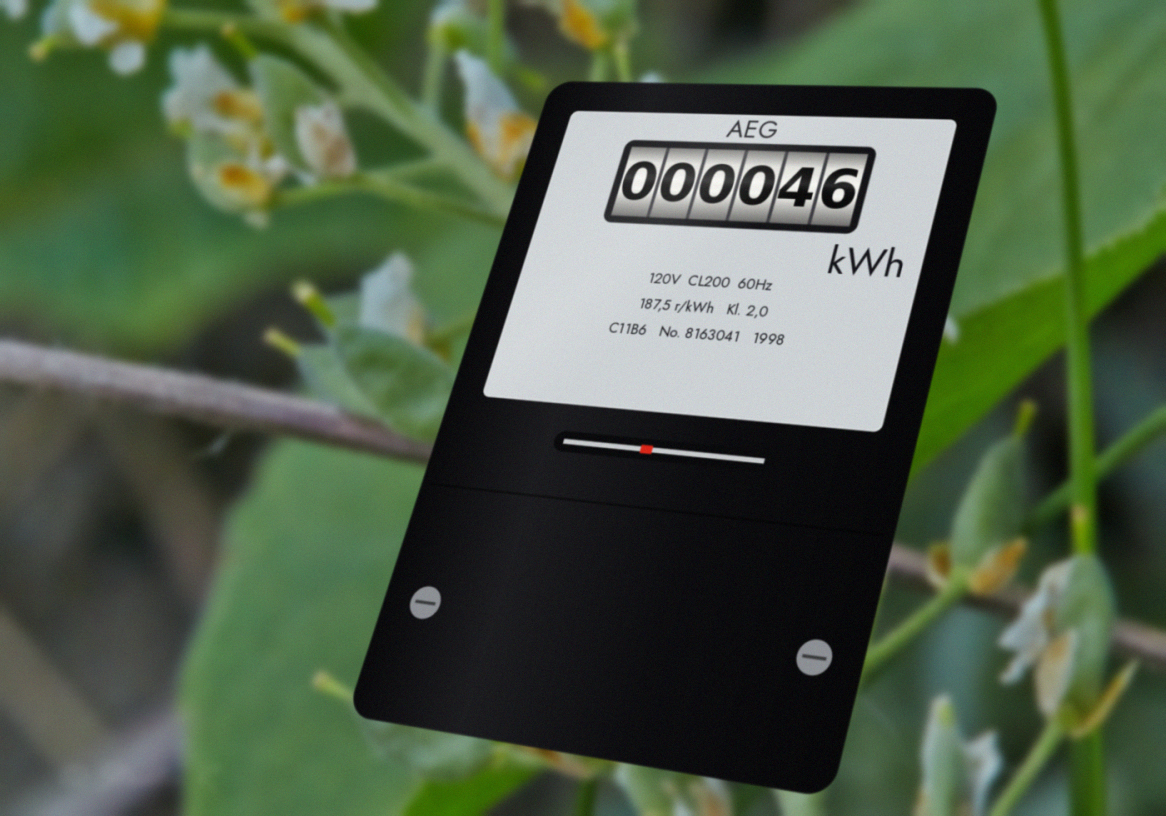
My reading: 46; kWh
